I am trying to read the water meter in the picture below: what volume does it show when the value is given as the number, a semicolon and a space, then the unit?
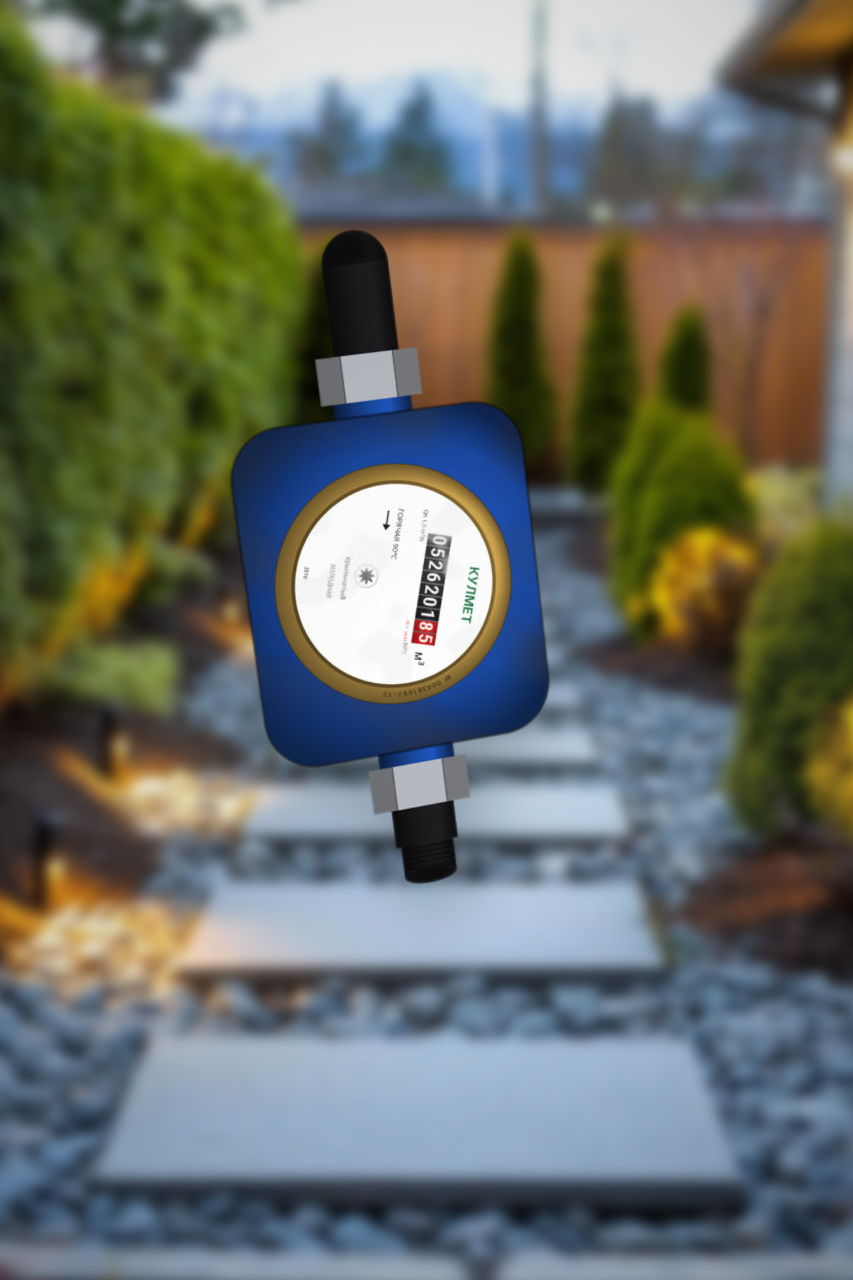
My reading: 526201.85; m³
